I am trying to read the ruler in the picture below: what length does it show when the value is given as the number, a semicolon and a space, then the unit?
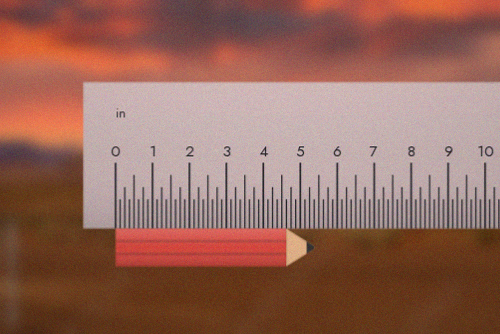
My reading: 5.375; in
